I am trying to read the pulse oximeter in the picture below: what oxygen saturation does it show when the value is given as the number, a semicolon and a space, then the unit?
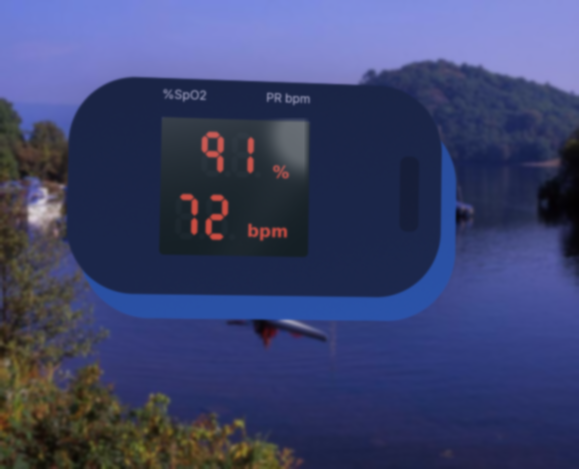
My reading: 91; %
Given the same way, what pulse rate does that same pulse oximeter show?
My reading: 72; bpm
